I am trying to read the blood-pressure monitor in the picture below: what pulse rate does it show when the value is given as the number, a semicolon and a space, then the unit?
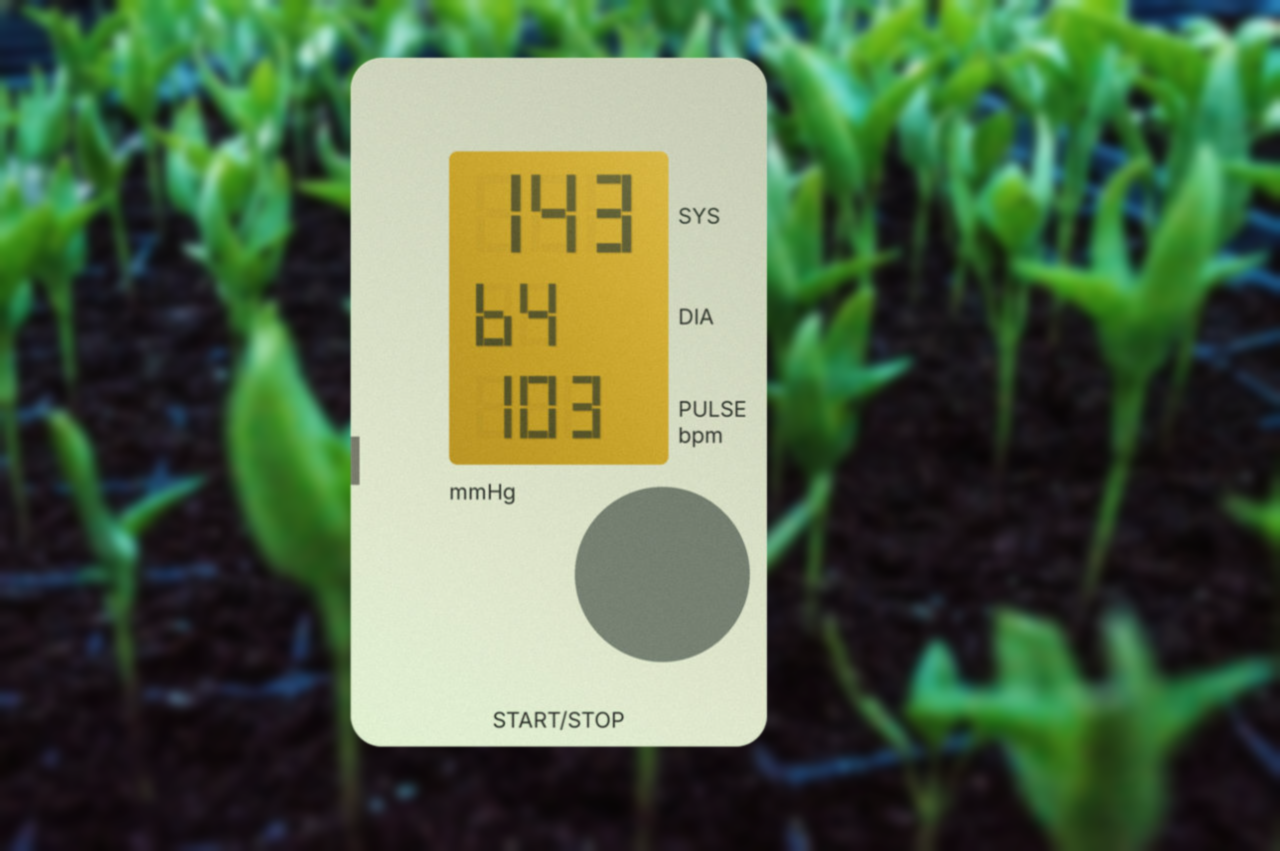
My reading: 103; bpm
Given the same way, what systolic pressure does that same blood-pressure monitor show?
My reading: 143; mmHg
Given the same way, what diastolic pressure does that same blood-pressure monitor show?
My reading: 64; mmHg
